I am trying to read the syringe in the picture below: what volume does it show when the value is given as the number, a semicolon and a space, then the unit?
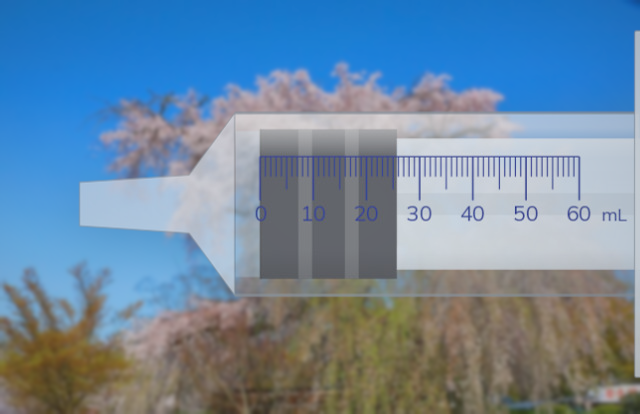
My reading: 0; mL
